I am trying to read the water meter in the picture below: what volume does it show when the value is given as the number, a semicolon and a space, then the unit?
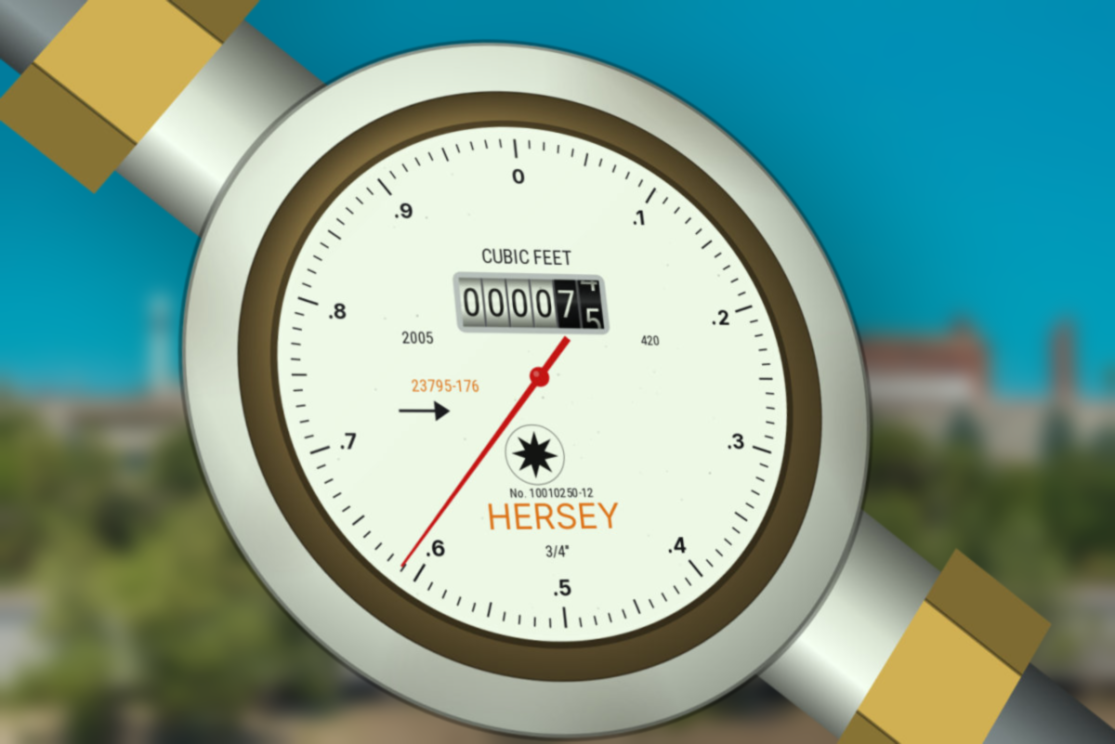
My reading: 74.61; ft³
